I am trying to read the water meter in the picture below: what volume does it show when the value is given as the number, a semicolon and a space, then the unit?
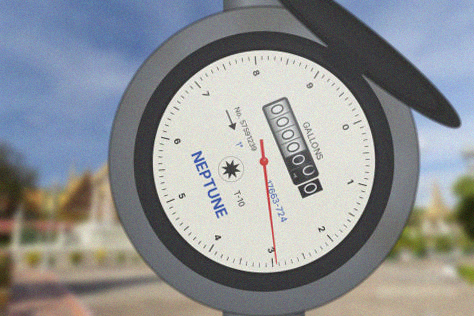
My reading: 2.9; gal
